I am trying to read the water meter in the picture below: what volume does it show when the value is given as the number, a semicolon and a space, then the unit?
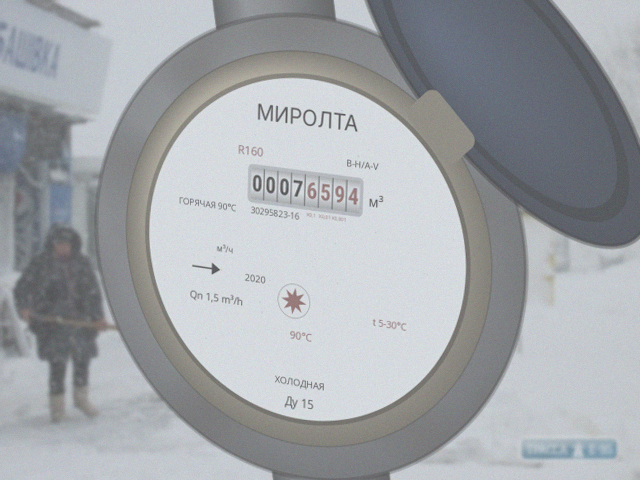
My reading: 7.6594; m³
